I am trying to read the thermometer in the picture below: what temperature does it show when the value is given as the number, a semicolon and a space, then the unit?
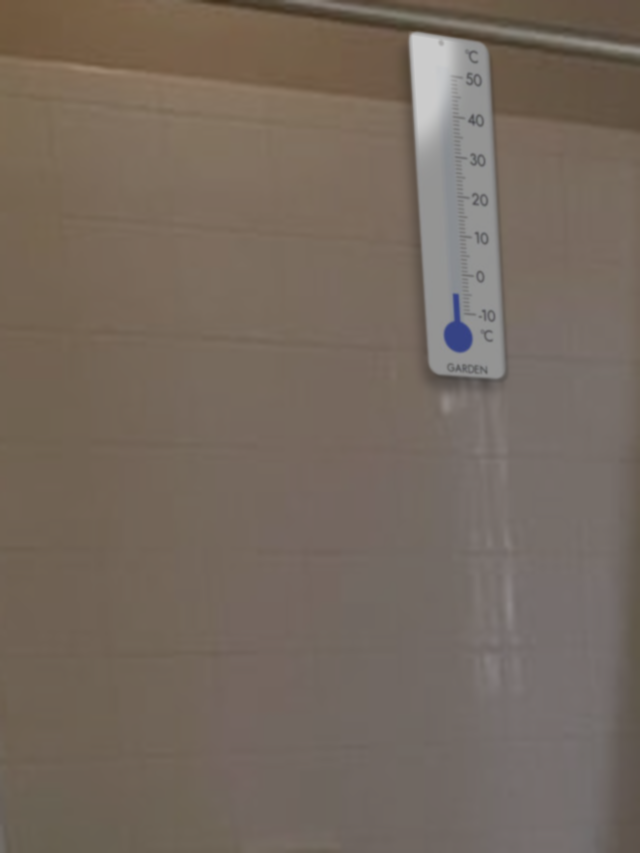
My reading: -5; °C
